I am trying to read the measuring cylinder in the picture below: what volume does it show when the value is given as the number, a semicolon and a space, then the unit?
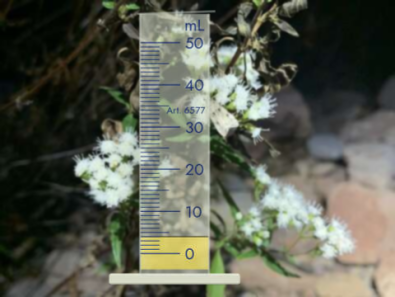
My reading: 4; mL
